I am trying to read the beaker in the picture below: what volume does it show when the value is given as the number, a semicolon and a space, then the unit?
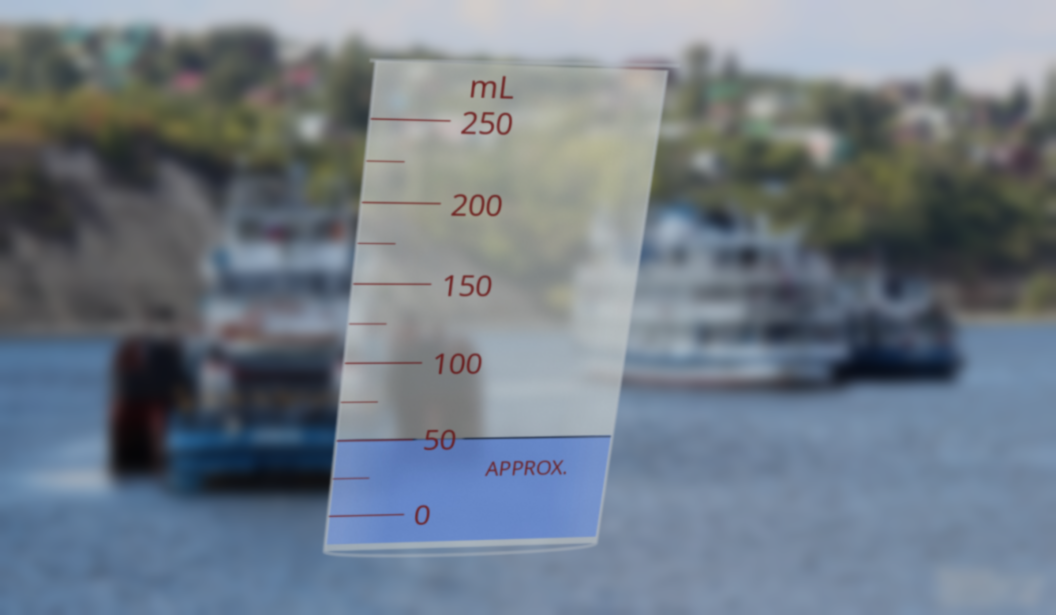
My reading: 50; mL
